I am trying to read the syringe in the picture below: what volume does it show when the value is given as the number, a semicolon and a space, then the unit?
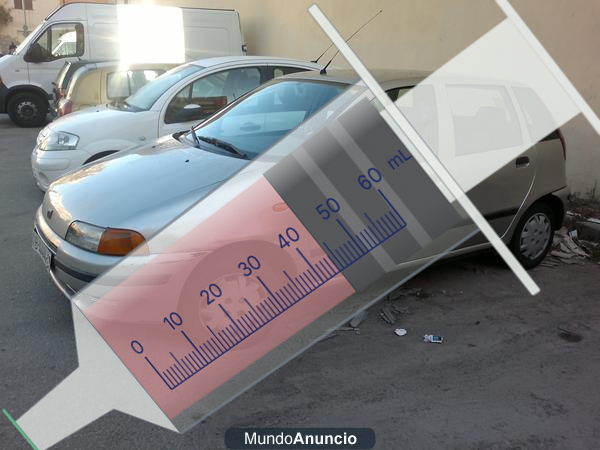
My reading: 44; mL
